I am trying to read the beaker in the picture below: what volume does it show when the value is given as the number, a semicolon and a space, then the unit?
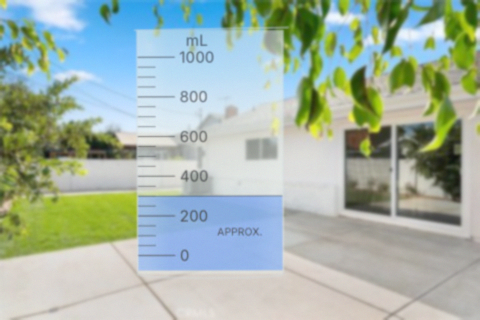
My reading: 300; mL
